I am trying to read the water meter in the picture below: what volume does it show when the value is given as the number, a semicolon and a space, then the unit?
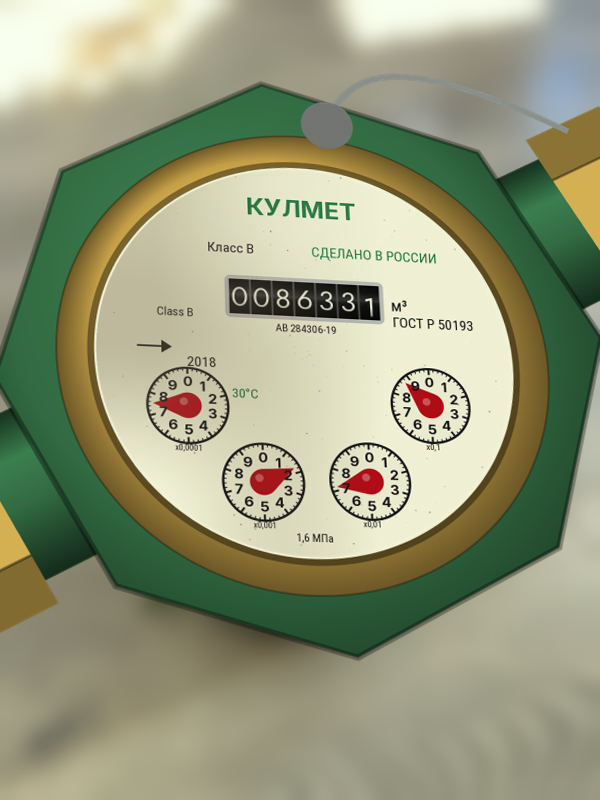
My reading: 86330.8717; m³
